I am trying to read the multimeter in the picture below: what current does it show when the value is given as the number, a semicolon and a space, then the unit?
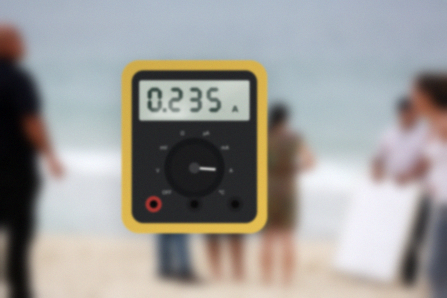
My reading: 0.235; A
